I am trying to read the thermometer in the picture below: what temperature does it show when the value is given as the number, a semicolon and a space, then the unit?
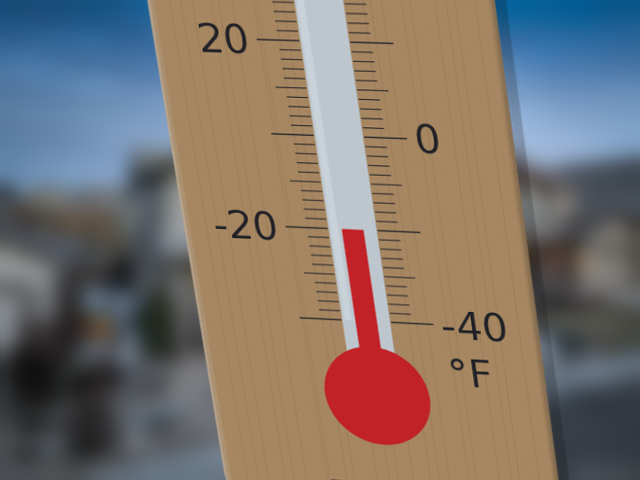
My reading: -20; °F
